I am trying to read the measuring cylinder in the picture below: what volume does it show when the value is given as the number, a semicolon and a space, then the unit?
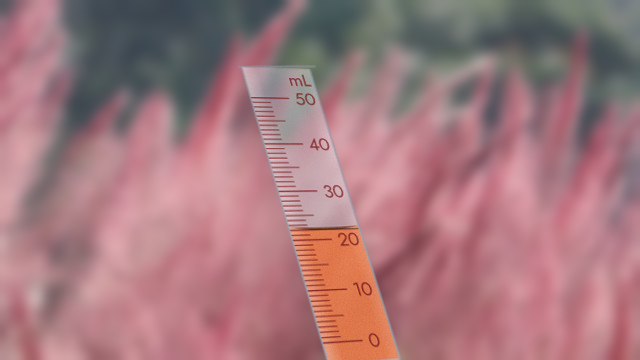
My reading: 22; mL
